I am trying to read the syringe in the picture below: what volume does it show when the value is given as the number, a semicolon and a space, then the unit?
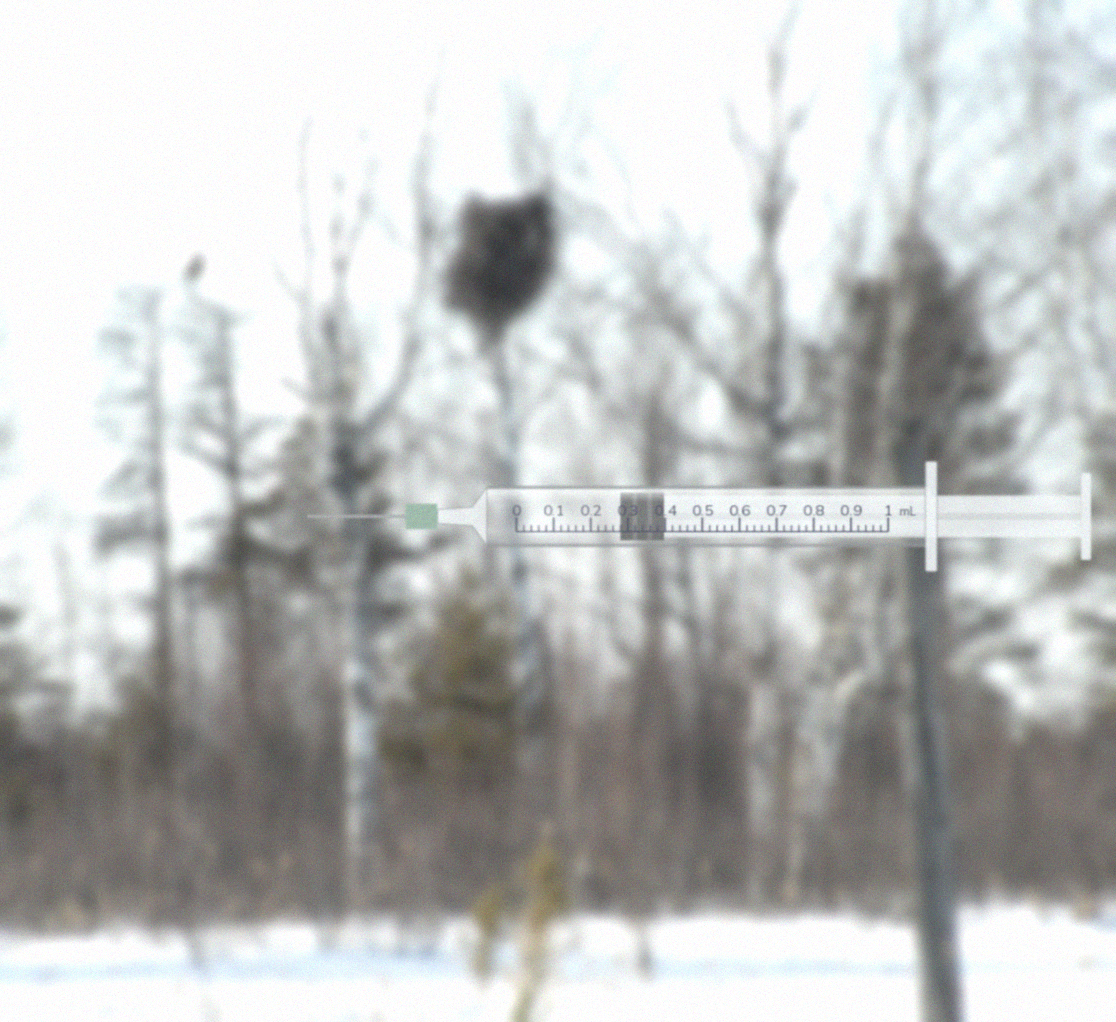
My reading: 0.28; mL
